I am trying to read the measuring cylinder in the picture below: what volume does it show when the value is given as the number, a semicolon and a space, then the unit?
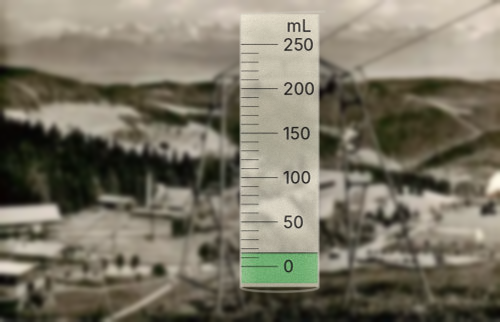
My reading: 15; mL
